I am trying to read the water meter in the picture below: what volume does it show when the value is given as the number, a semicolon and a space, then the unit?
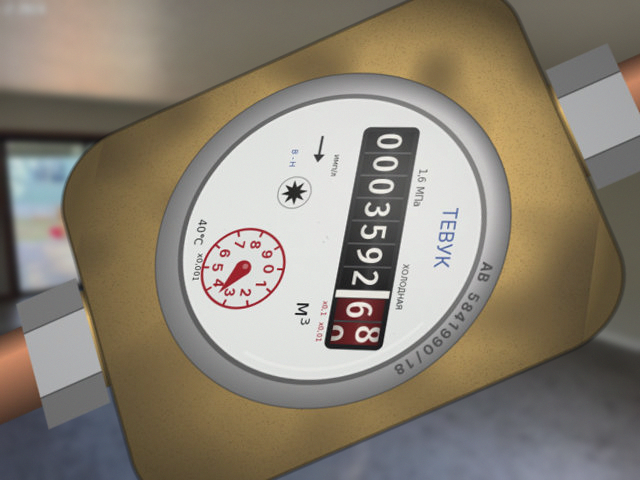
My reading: 3592.683; m³
